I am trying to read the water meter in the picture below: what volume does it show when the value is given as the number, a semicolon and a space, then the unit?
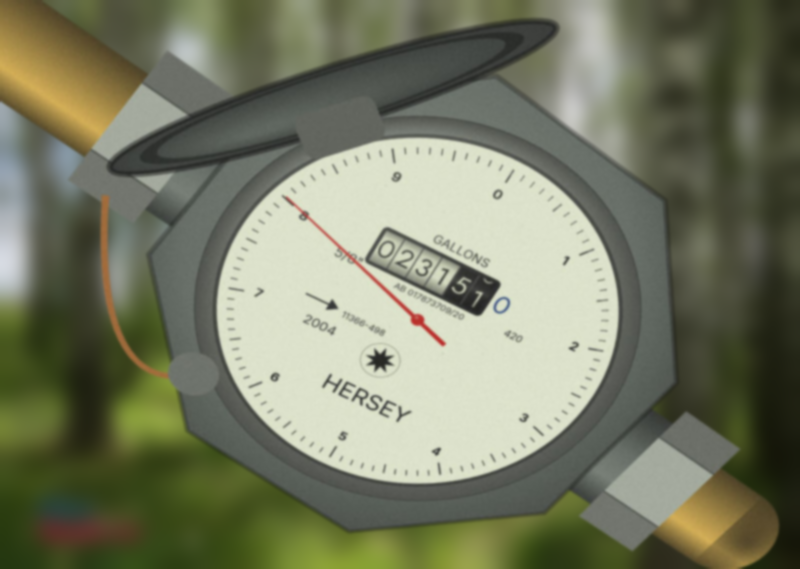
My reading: 231508.0; gal
